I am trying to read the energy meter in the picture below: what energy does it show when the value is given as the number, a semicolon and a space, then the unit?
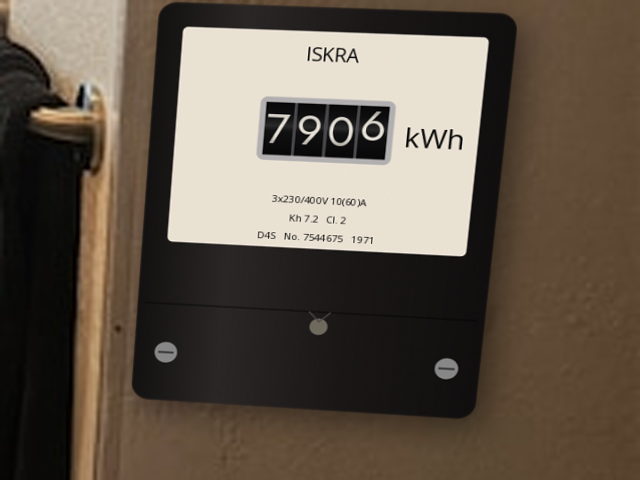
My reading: 7906; kWh
